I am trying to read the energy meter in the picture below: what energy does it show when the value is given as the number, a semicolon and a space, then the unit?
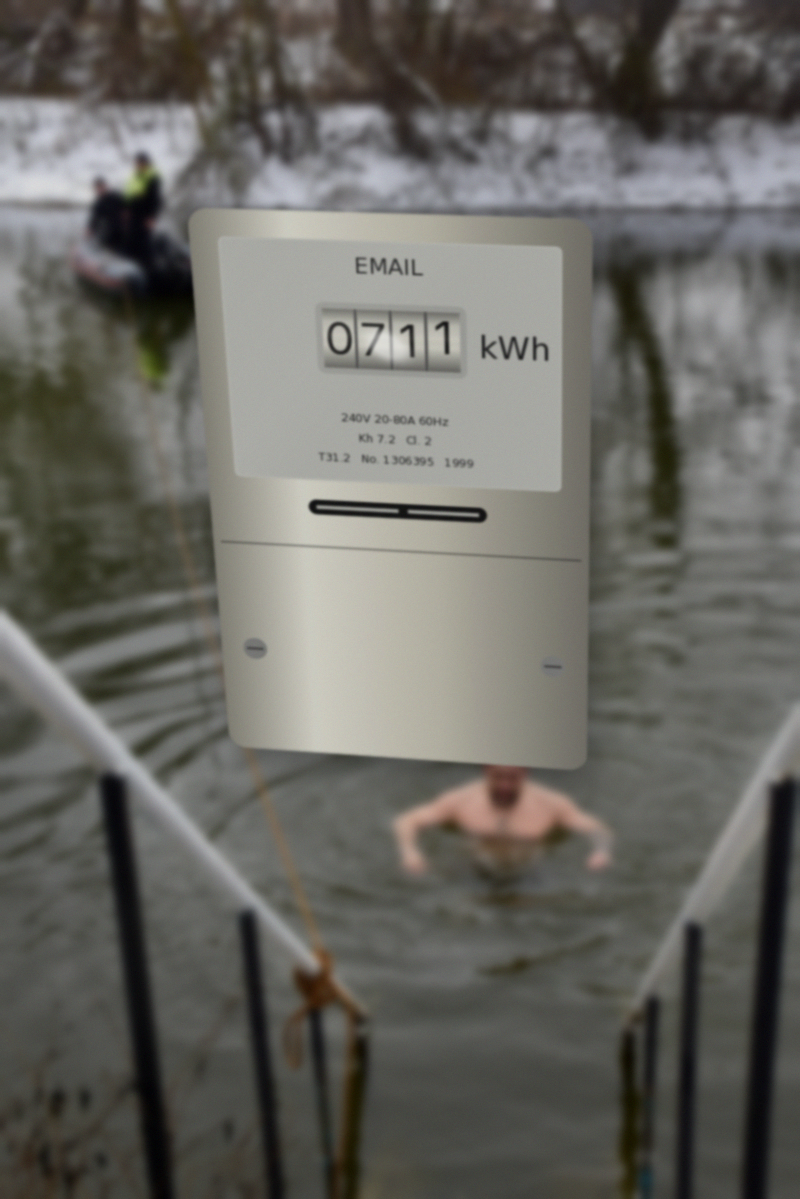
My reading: 711; kWh
